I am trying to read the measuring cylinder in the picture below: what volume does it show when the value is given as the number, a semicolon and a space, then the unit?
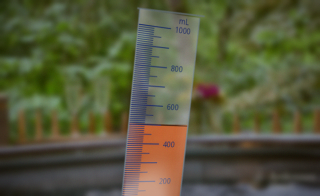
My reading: 500; mL
